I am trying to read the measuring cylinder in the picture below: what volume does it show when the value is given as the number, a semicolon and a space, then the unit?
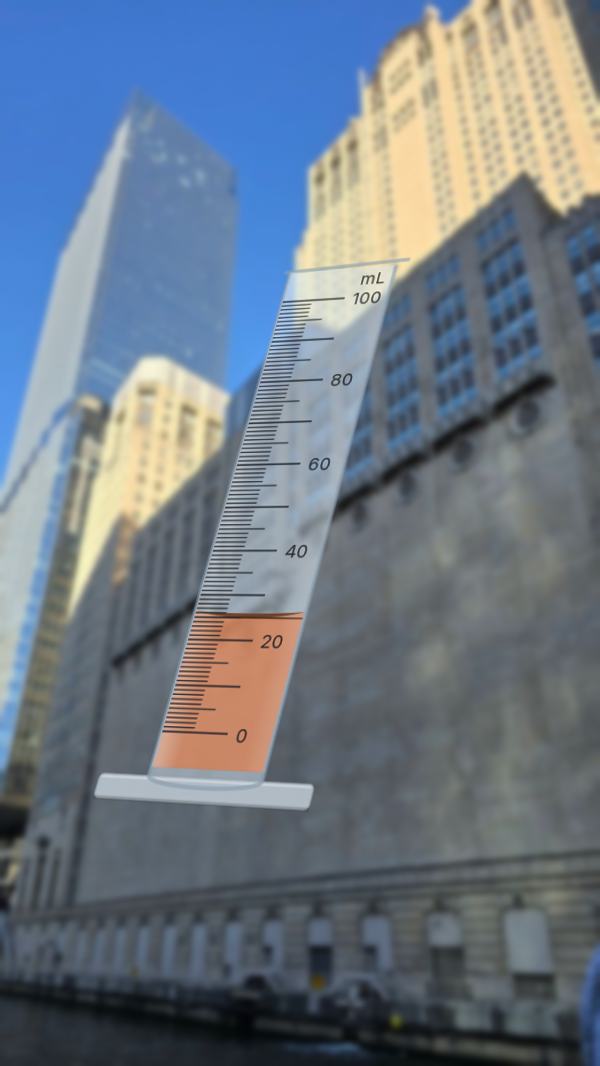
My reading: 25; mL
